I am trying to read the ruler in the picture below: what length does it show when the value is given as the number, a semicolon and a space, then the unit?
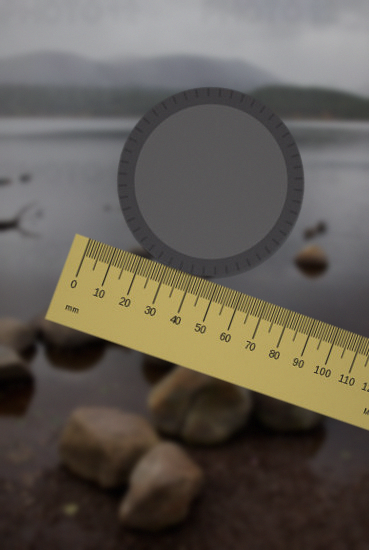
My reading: 70; mm
